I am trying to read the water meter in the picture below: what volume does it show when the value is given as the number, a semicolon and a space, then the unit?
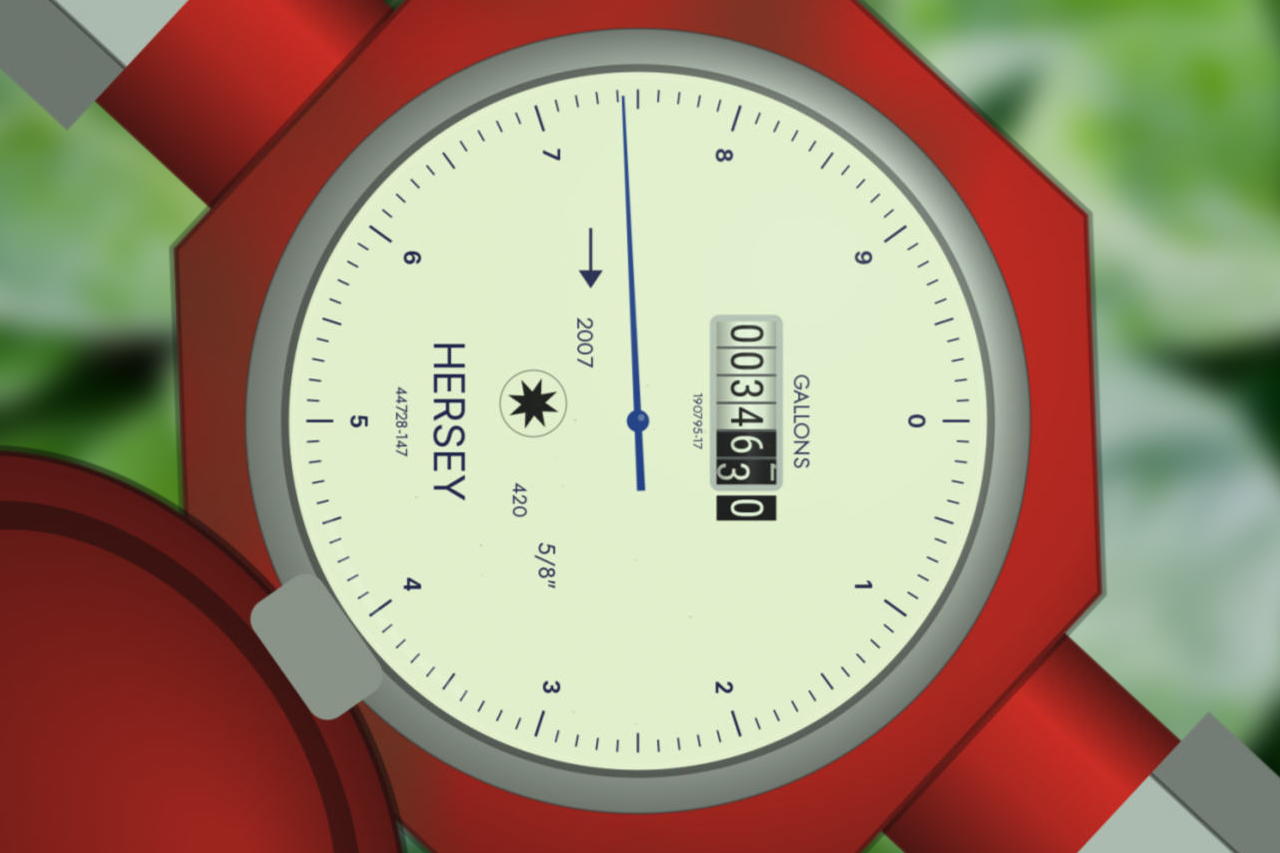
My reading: 34627.4; gal
